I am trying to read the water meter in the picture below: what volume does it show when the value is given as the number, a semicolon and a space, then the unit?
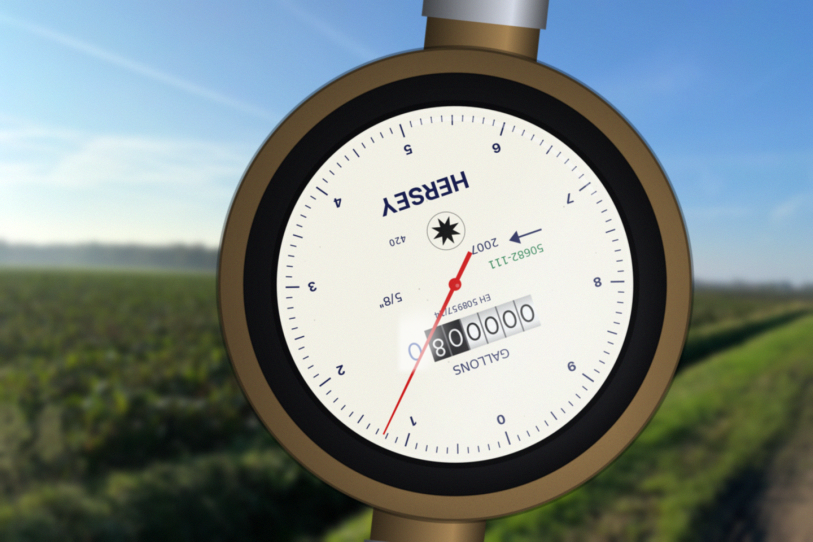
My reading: 81.2; gal
